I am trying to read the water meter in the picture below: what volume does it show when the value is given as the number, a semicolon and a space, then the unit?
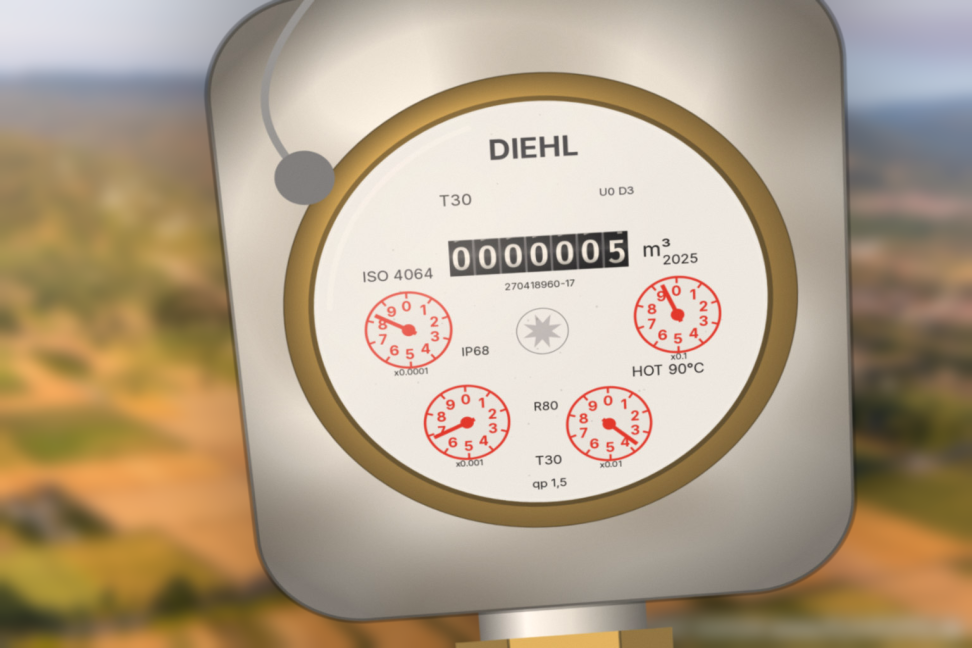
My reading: 4.9368; m³
